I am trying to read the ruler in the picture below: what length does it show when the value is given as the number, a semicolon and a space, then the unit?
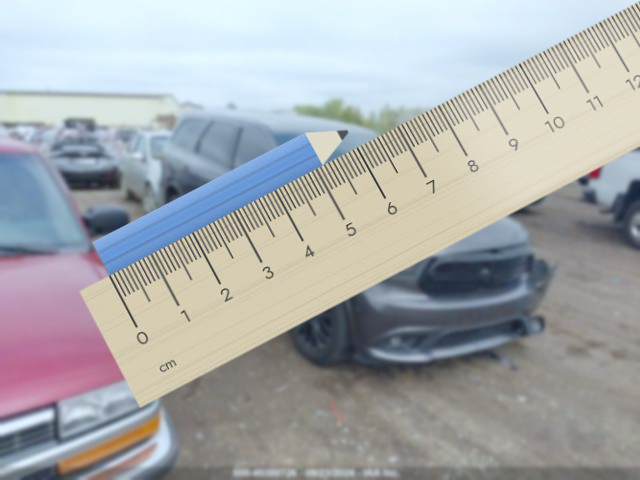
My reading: 6; cm
